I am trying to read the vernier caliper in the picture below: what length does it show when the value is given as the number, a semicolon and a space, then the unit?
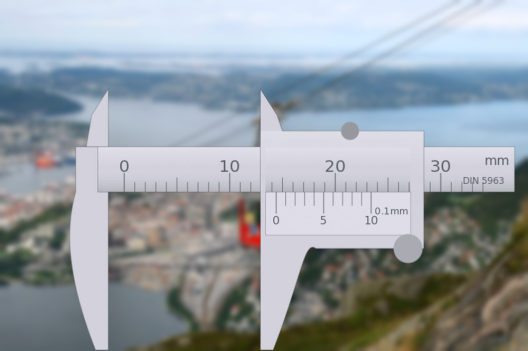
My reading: 14.4; mm
